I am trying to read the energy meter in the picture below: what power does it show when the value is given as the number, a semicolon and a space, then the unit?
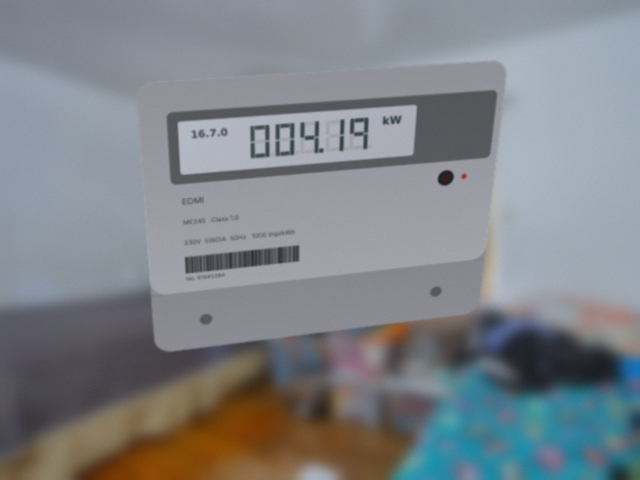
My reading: 4.19; kW
